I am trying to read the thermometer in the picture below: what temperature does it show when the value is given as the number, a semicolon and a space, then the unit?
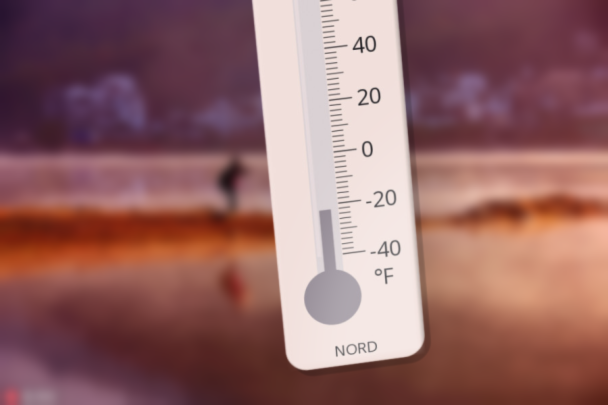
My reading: -22; °F
